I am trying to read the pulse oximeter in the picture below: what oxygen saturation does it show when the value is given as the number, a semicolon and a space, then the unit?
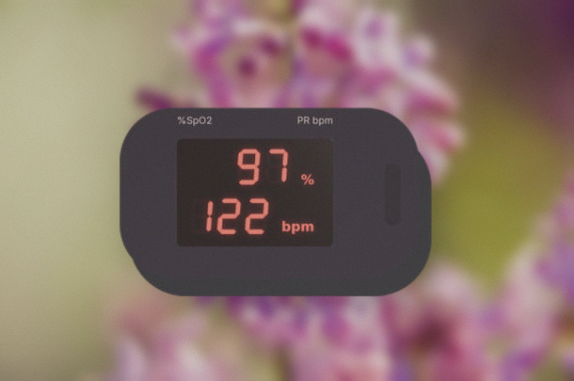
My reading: 97; %
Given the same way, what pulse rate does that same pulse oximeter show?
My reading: 122; bpm
